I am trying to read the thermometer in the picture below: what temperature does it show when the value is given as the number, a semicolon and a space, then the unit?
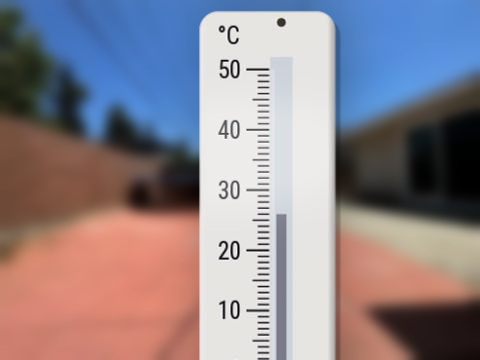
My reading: 26; °C
